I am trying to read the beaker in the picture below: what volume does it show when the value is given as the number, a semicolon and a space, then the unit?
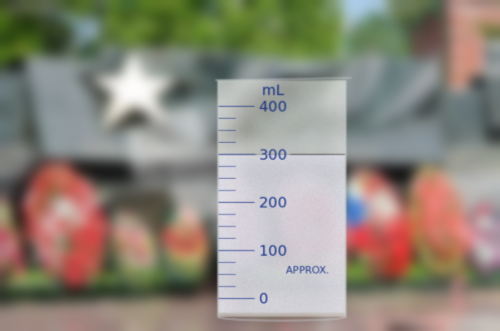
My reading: 300; mL
